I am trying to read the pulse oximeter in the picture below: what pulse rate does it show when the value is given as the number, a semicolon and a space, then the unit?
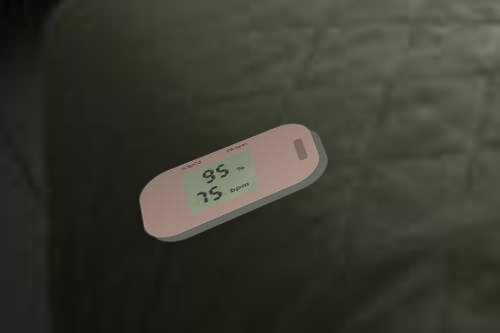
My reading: 75; bpm
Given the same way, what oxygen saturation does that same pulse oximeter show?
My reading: 95; %
